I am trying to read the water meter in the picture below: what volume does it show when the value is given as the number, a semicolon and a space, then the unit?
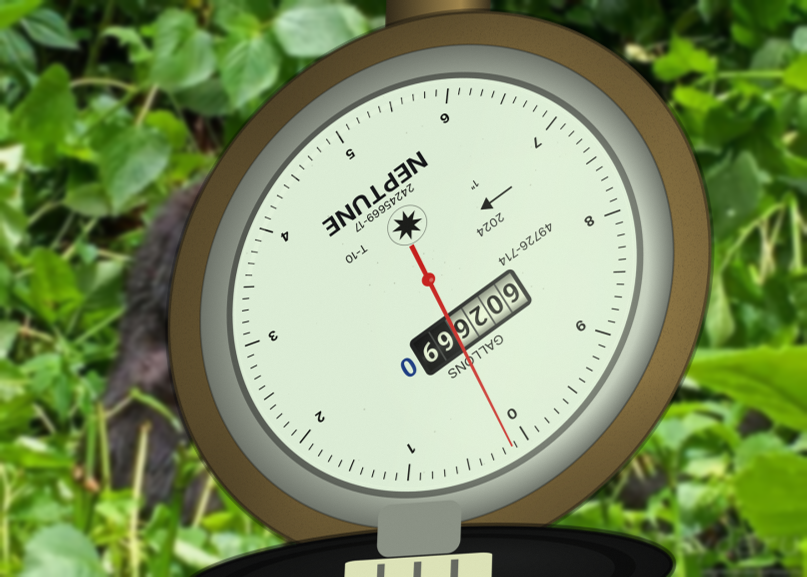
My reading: 6026690.1; gal
